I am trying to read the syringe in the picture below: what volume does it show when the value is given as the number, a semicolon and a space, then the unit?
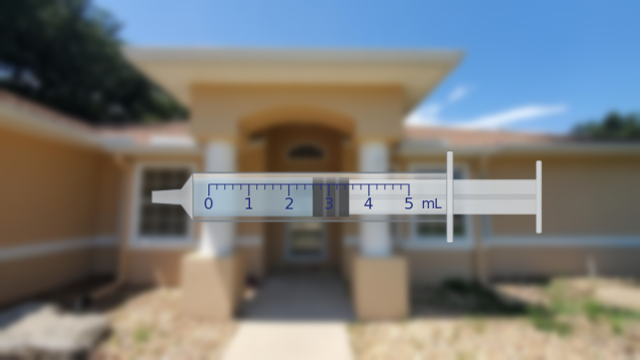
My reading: 2.6; mL
